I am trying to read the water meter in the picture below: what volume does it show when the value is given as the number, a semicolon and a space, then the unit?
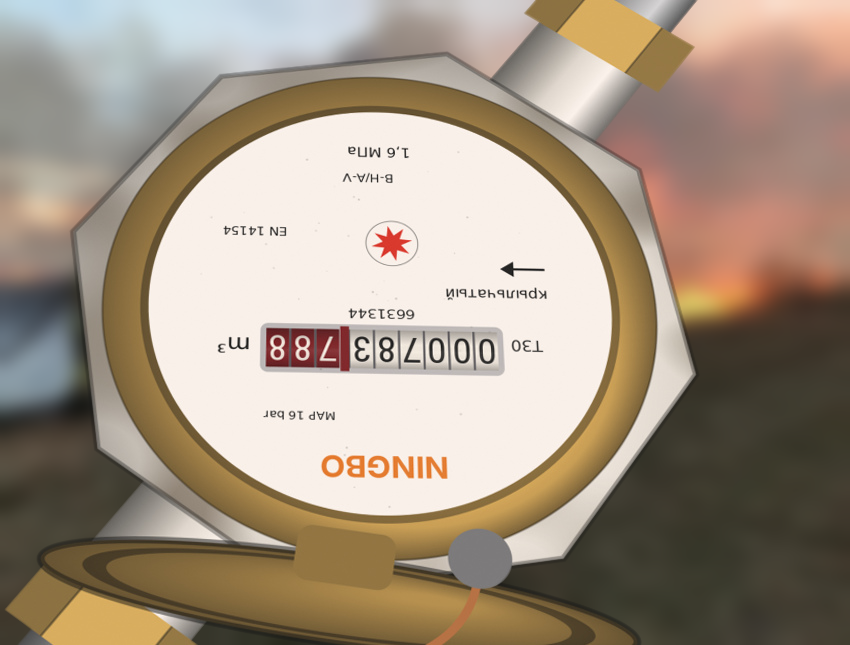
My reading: 783.788; m³
